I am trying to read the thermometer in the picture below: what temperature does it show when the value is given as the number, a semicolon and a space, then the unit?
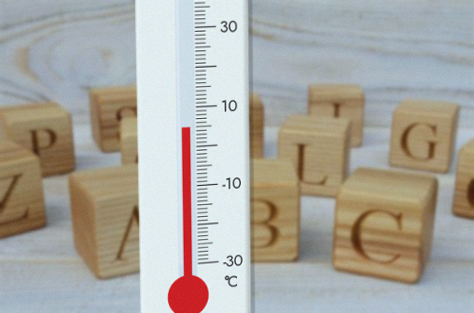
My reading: 5; °C
